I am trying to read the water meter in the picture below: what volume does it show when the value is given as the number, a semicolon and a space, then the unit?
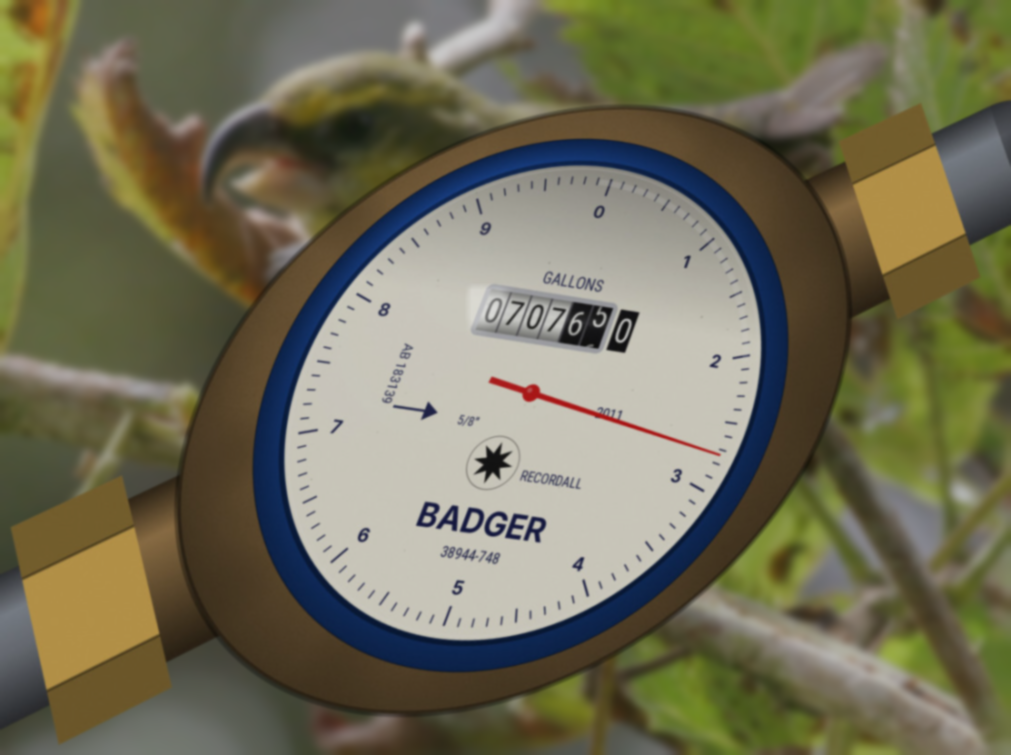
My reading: 707652.7; gal
